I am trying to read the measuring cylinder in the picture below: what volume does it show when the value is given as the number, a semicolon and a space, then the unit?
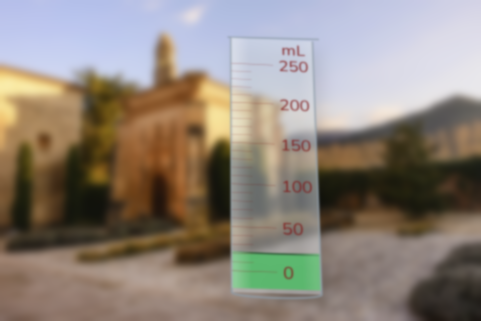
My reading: 20; mL
